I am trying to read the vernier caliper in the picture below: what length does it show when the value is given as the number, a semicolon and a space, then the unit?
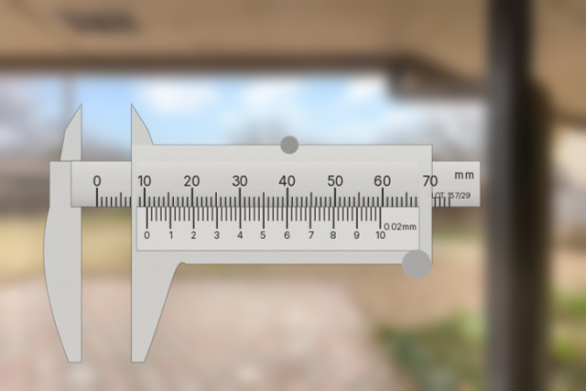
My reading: 10.5; mm
